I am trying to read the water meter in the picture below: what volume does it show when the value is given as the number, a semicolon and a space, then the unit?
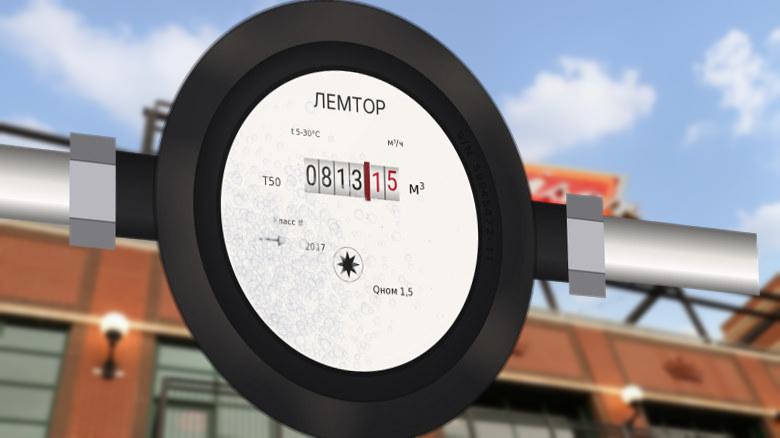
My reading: 813.15; m³
